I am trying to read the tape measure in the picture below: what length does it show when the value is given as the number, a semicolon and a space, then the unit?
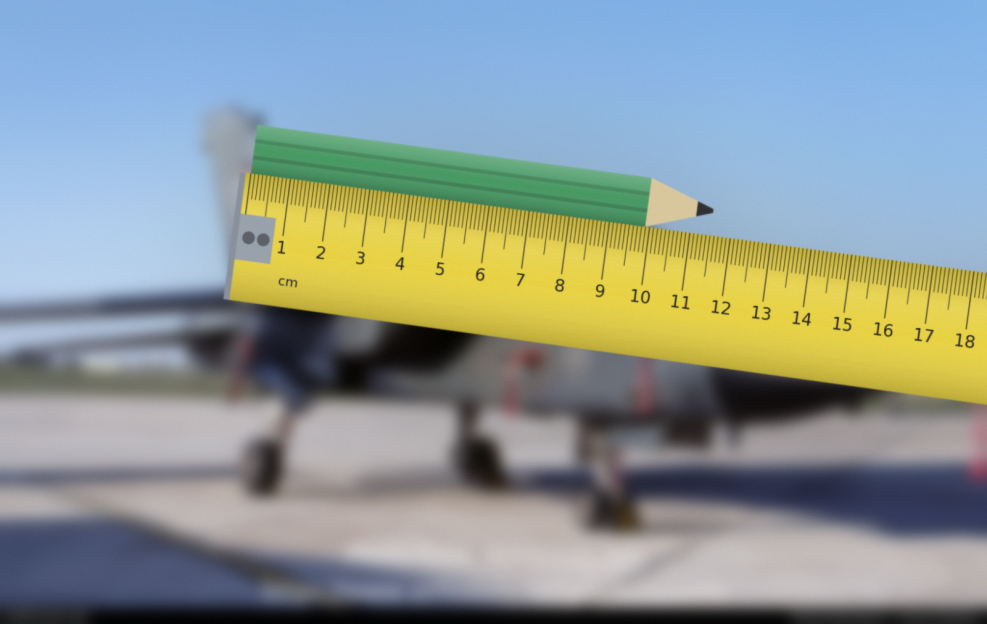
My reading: 11.5; cm
